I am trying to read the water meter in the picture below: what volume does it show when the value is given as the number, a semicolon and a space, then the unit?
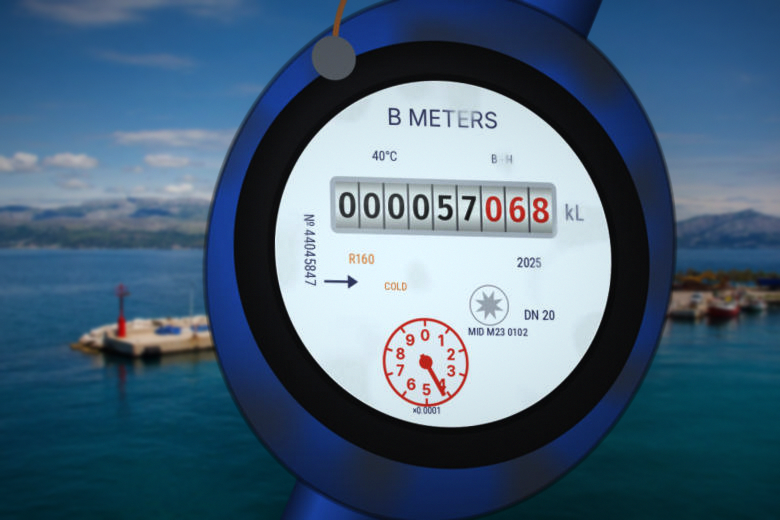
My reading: 57.0684; kL
